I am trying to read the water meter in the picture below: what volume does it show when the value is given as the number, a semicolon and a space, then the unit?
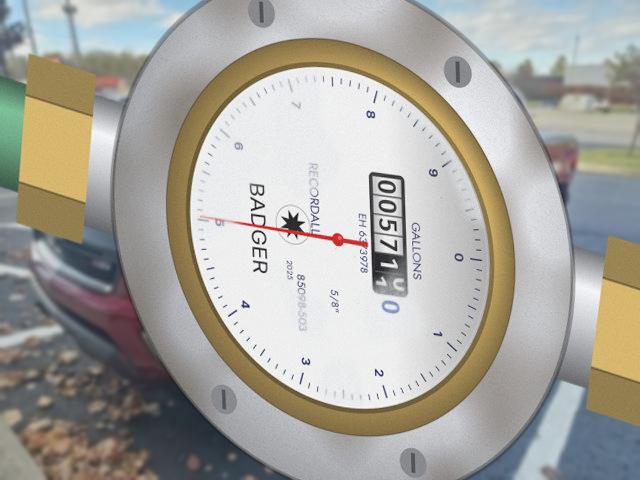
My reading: 57105.0; gal
